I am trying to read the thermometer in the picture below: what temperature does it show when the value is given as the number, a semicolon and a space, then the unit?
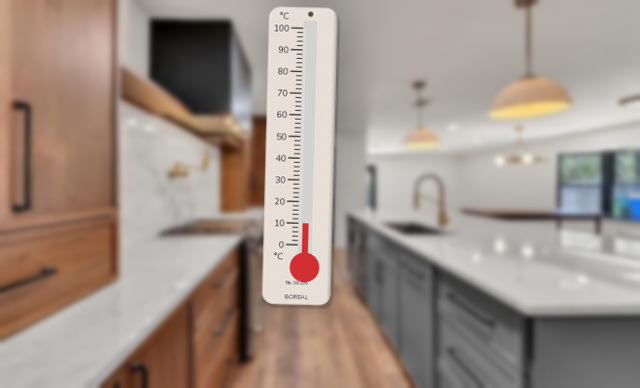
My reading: 10; °C
